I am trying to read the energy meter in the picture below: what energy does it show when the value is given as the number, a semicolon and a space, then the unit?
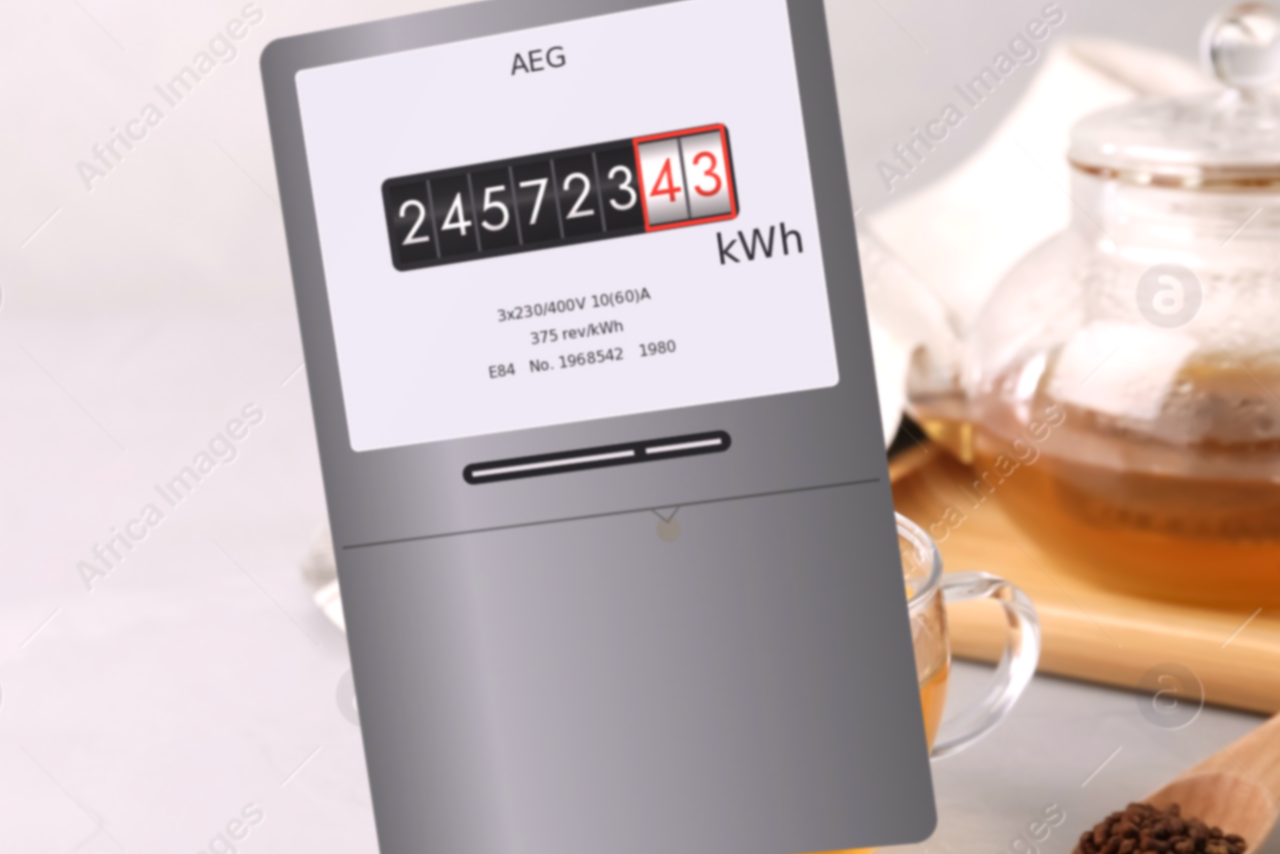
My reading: 245723.43; kWh
